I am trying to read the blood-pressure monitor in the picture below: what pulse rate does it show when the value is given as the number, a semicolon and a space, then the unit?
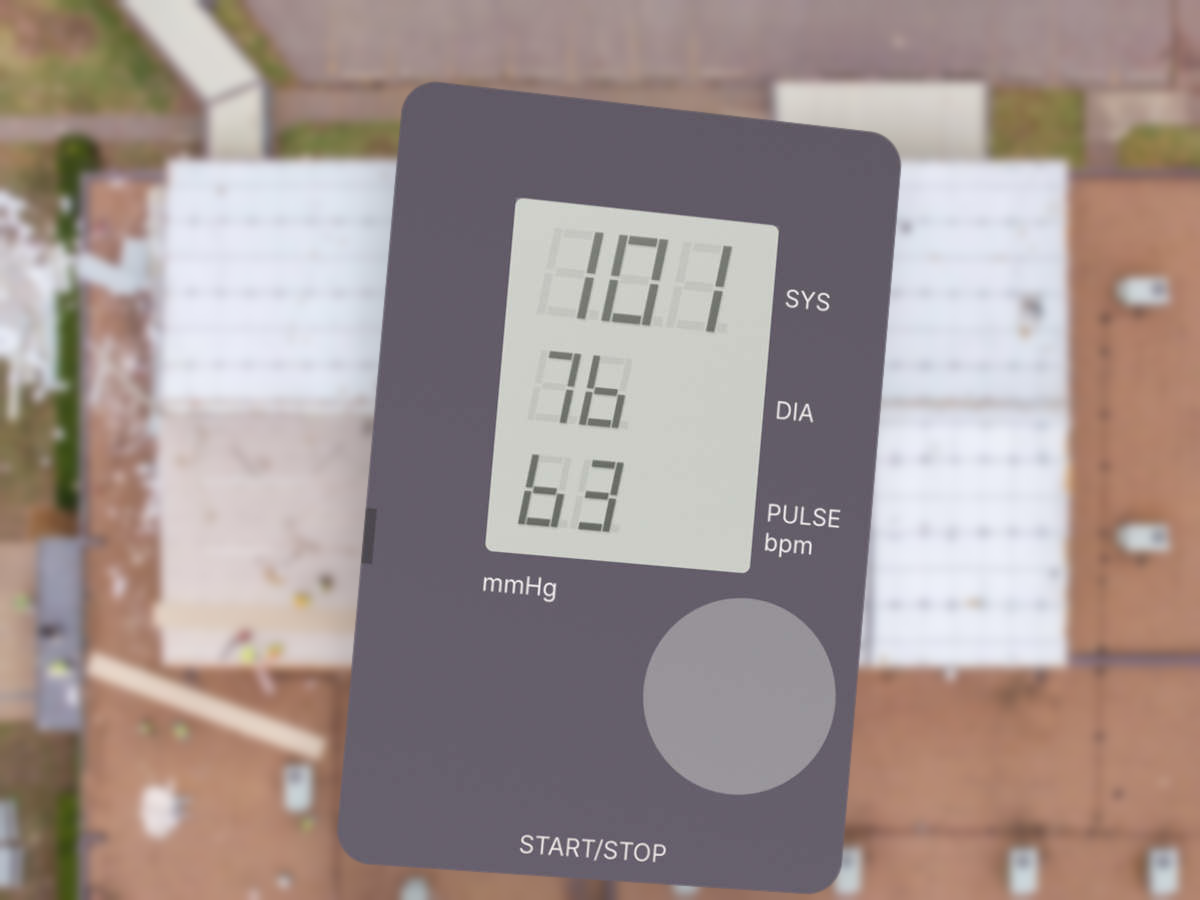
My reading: 63; bpm
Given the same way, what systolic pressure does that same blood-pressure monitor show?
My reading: 101; mmHg
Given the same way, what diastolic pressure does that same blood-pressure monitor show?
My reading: 76; mmHg
